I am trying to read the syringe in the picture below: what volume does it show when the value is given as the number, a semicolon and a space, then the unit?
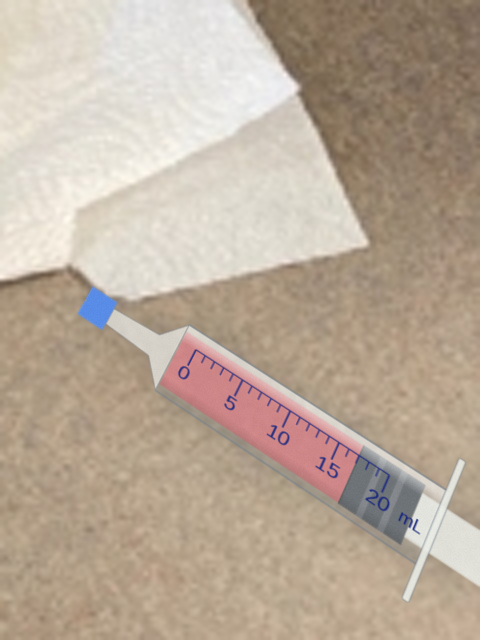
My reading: 17; mL
